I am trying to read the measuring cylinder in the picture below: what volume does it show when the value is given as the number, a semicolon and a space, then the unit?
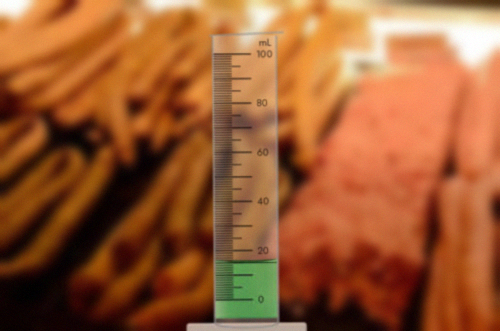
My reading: 15; mL
